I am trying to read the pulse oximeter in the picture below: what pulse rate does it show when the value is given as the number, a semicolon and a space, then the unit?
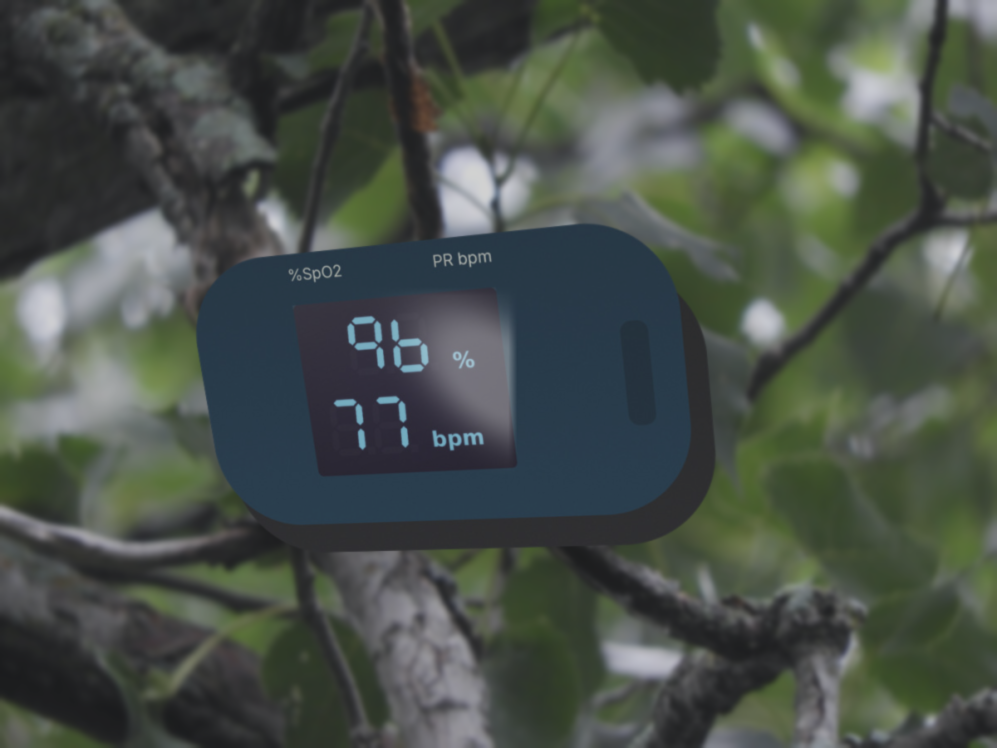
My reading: 77; bpm
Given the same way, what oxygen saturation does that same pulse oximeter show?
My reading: 96; %
